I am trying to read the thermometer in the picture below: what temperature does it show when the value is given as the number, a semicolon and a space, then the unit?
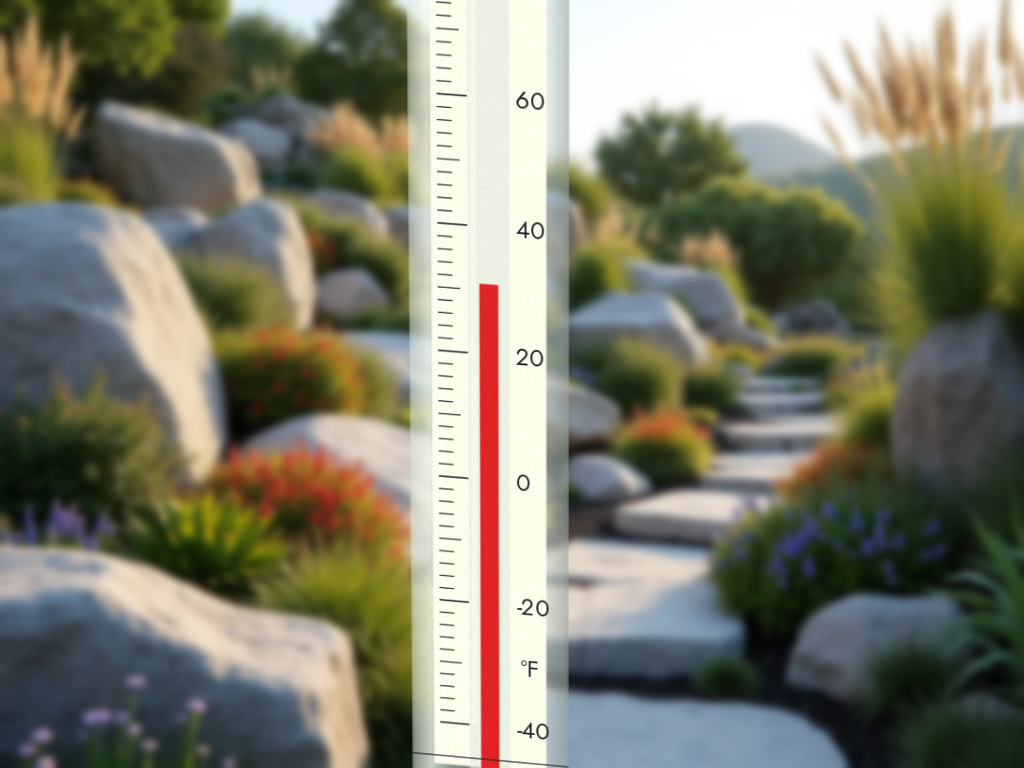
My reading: 31; °F
